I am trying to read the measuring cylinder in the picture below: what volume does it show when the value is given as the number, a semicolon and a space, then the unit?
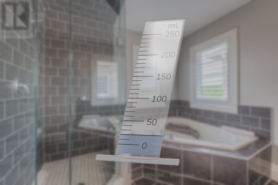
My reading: 20; mL
